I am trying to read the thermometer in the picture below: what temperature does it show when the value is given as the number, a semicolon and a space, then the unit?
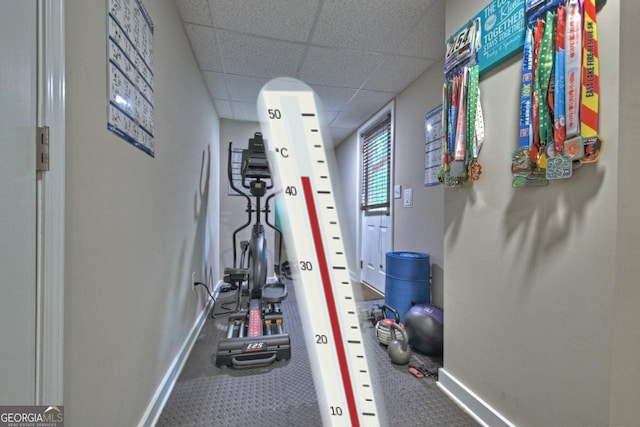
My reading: 42; °C
